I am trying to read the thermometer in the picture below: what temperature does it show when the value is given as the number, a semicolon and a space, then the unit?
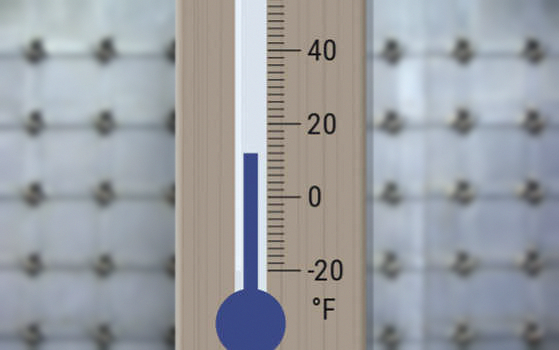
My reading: 12; °F
